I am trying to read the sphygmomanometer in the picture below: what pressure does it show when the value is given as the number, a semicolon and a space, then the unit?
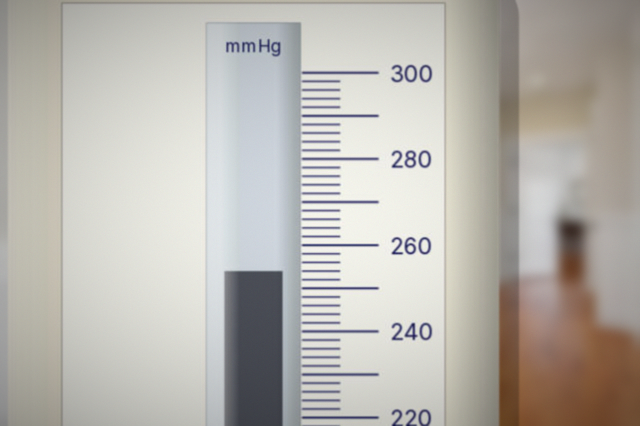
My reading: 254; mmHg
